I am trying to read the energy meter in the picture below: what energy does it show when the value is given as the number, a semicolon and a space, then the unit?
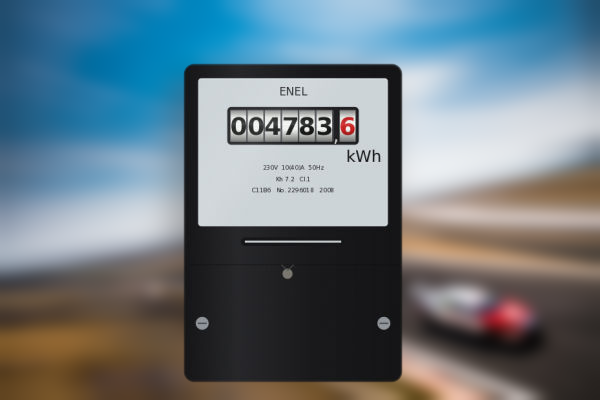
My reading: 4783.6; kWh
